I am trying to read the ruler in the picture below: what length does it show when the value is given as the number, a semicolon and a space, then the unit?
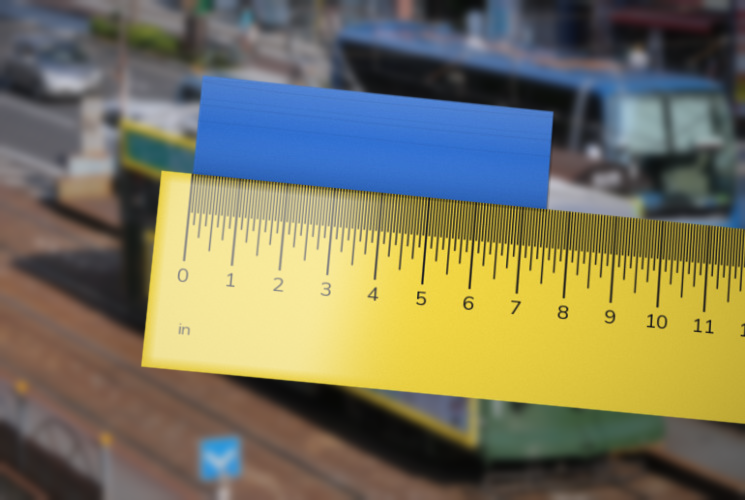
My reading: 7.5; in
